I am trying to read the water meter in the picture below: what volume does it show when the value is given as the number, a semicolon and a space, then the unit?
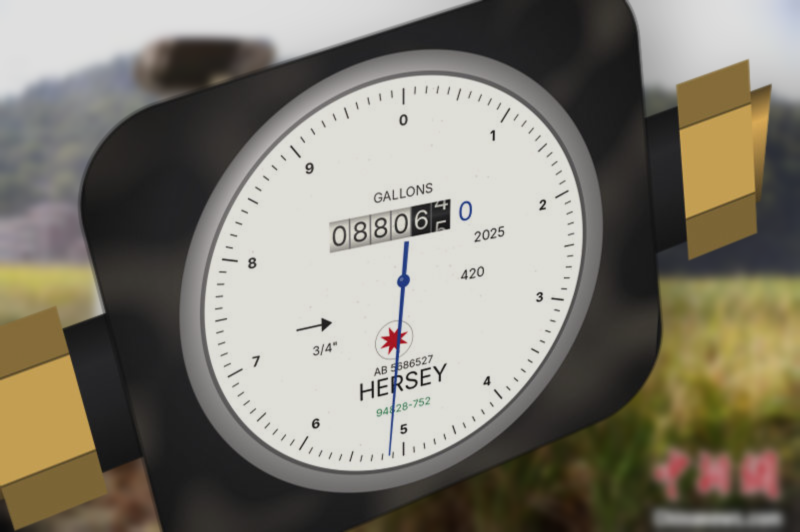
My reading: 880645.1; gal
